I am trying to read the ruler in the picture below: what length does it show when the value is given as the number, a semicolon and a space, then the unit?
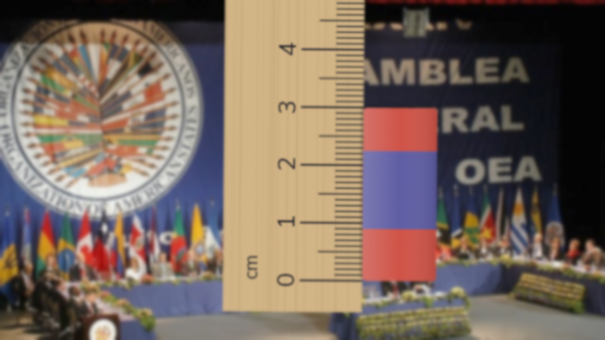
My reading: 3; cm
